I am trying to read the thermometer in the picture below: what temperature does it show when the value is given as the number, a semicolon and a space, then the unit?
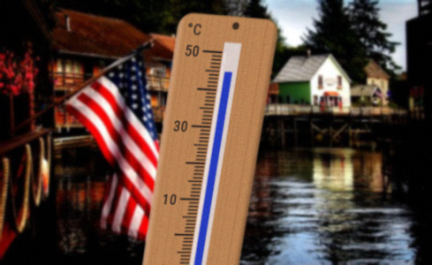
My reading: 45; °C
